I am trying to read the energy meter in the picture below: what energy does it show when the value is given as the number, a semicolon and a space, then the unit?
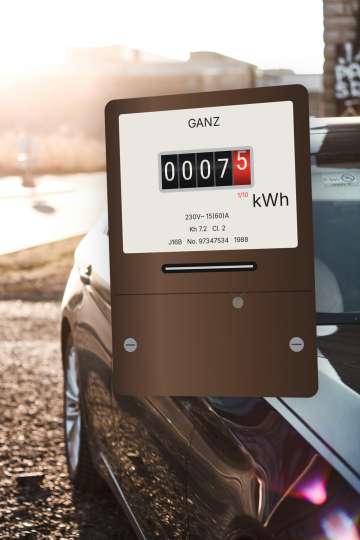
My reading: 7.5; kWh
